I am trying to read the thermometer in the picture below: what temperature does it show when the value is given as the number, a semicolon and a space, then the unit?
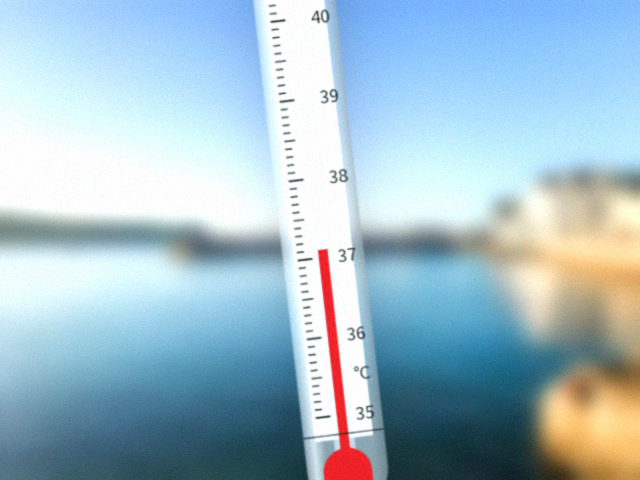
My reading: 37.1; °C
